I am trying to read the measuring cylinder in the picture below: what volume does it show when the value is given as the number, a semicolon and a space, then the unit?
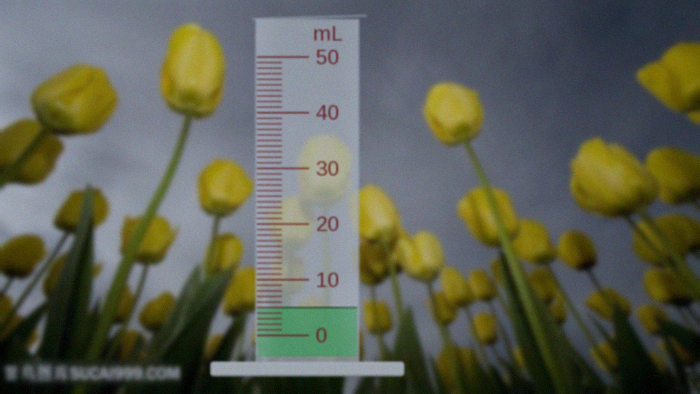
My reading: 5; mL
